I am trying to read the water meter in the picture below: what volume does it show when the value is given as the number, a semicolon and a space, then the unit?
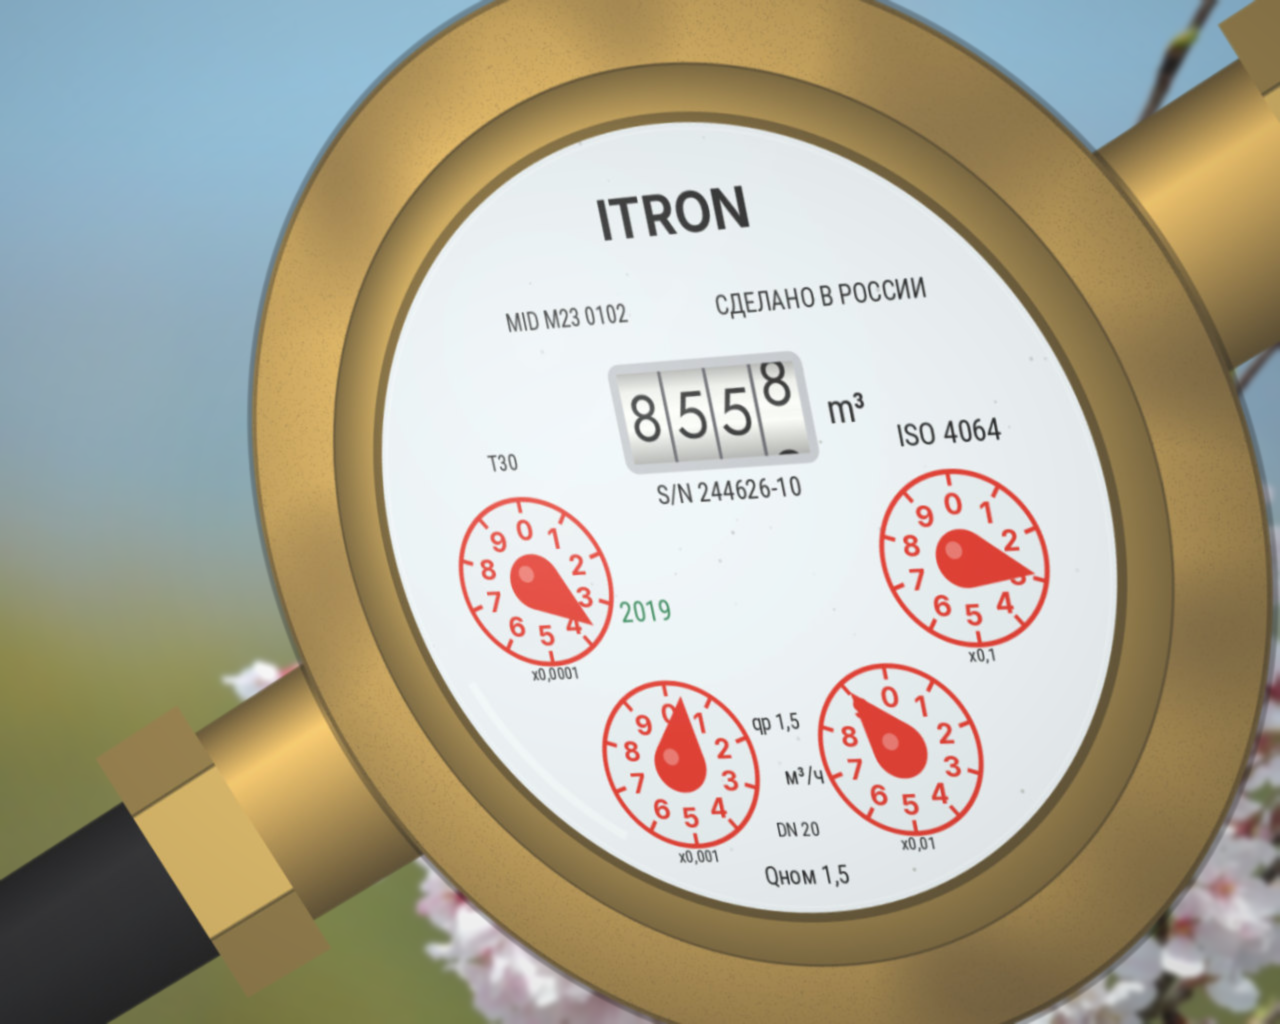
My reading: 8558.2903; m³
